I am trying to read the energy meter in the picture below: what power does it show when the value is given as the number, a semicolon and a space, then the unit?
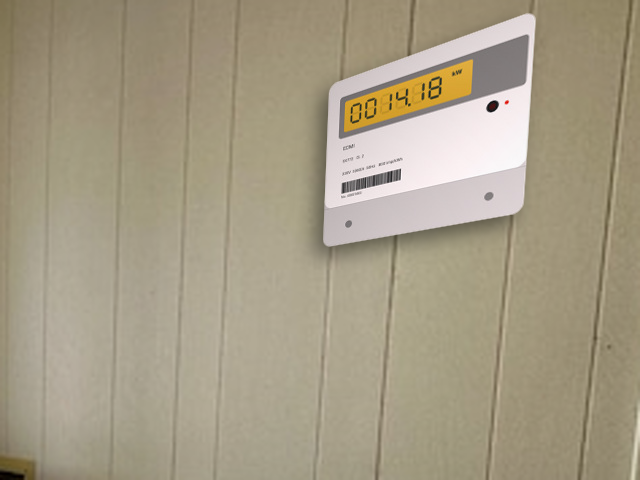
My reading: 14.18; kW
